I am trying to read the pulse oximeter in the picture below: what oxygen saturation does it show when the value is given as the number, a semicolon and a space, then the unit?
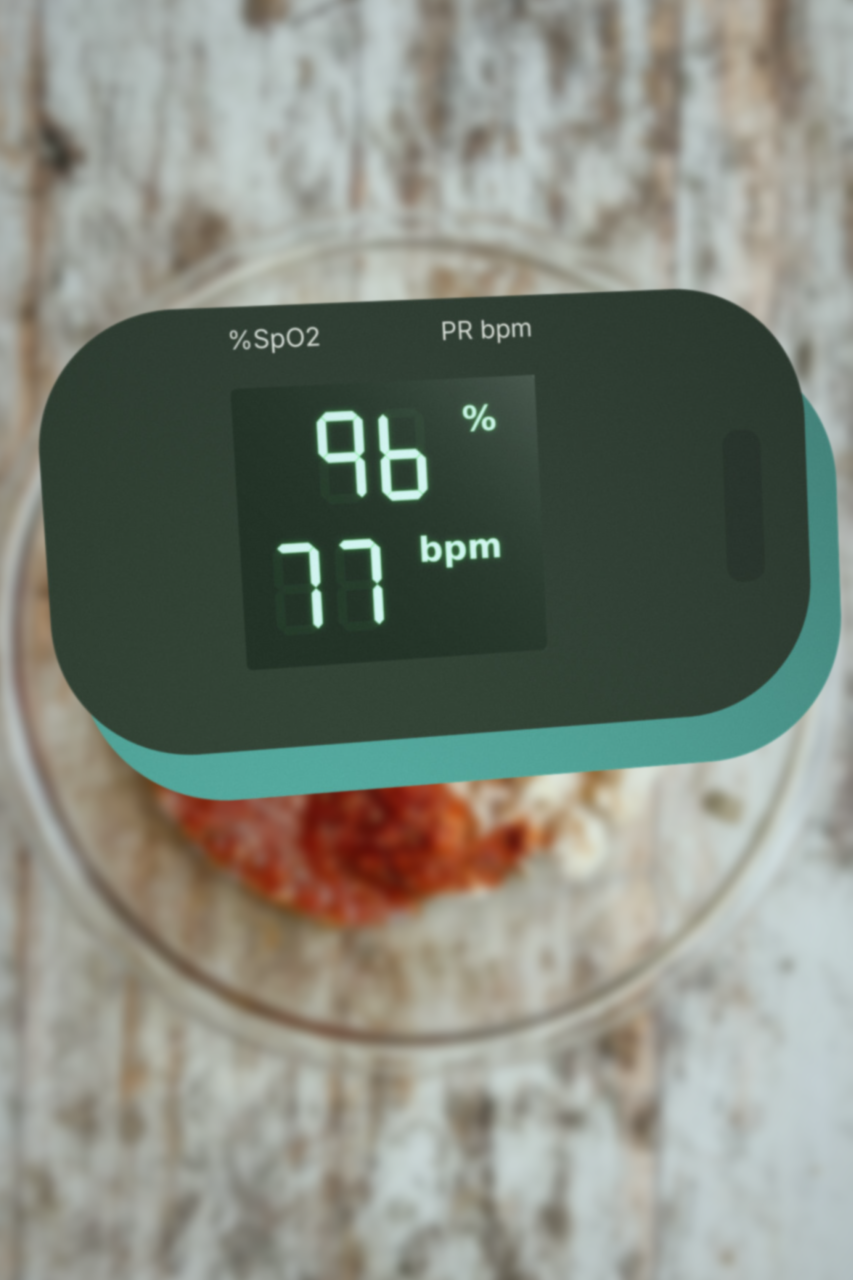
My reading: 96; %
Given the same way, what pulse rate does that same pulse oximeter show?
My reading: 77; bpm
